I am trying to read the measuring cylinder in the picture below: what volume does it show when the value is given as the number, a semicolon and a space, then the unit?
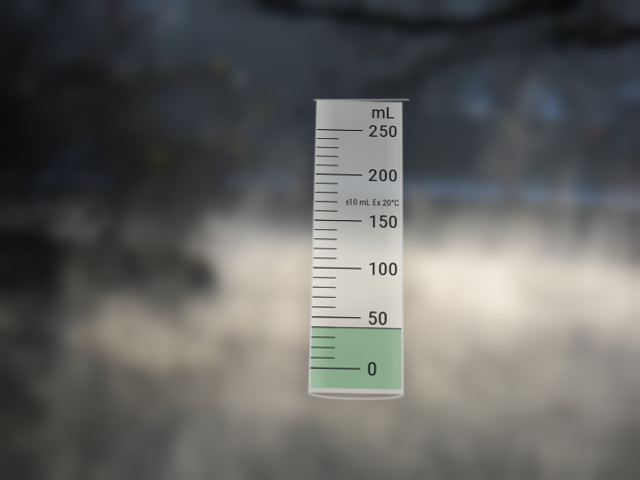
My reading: 40; mL
